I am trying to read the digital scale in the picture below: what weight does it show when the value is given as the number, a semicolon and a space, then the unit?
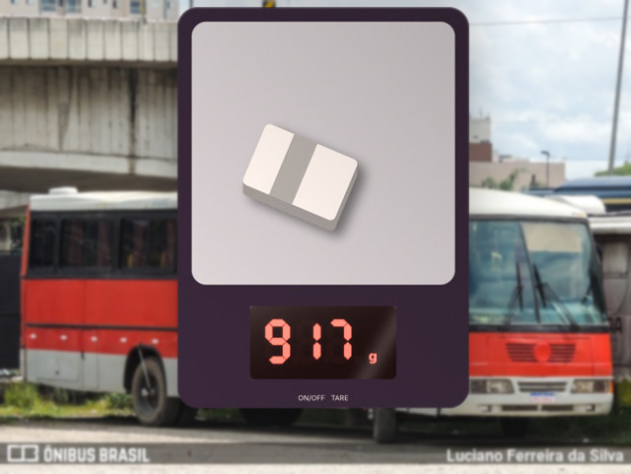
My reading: 917; g
